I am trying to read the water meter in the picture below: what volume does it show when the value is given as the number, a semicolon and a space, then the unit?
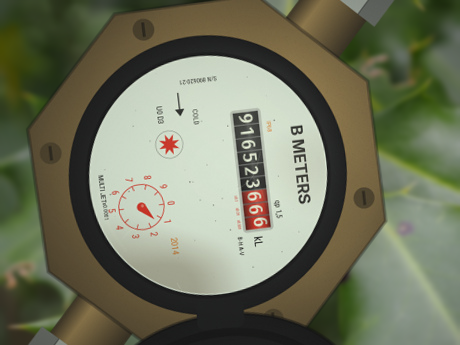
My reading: 916523.6661; kL
